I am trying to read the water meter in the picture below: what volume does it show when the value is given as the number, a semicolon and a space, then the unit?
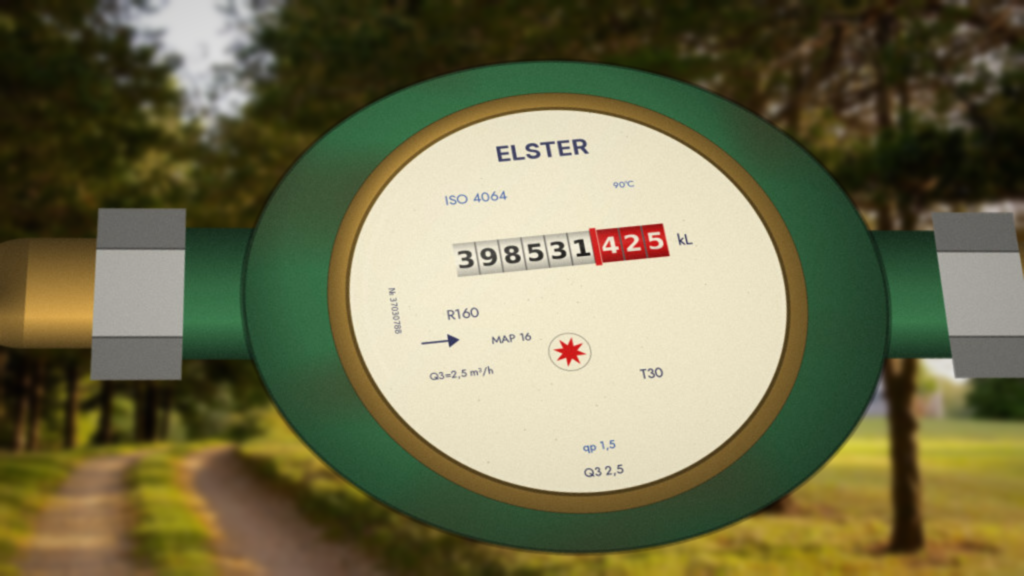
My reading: 398531.425; kL
